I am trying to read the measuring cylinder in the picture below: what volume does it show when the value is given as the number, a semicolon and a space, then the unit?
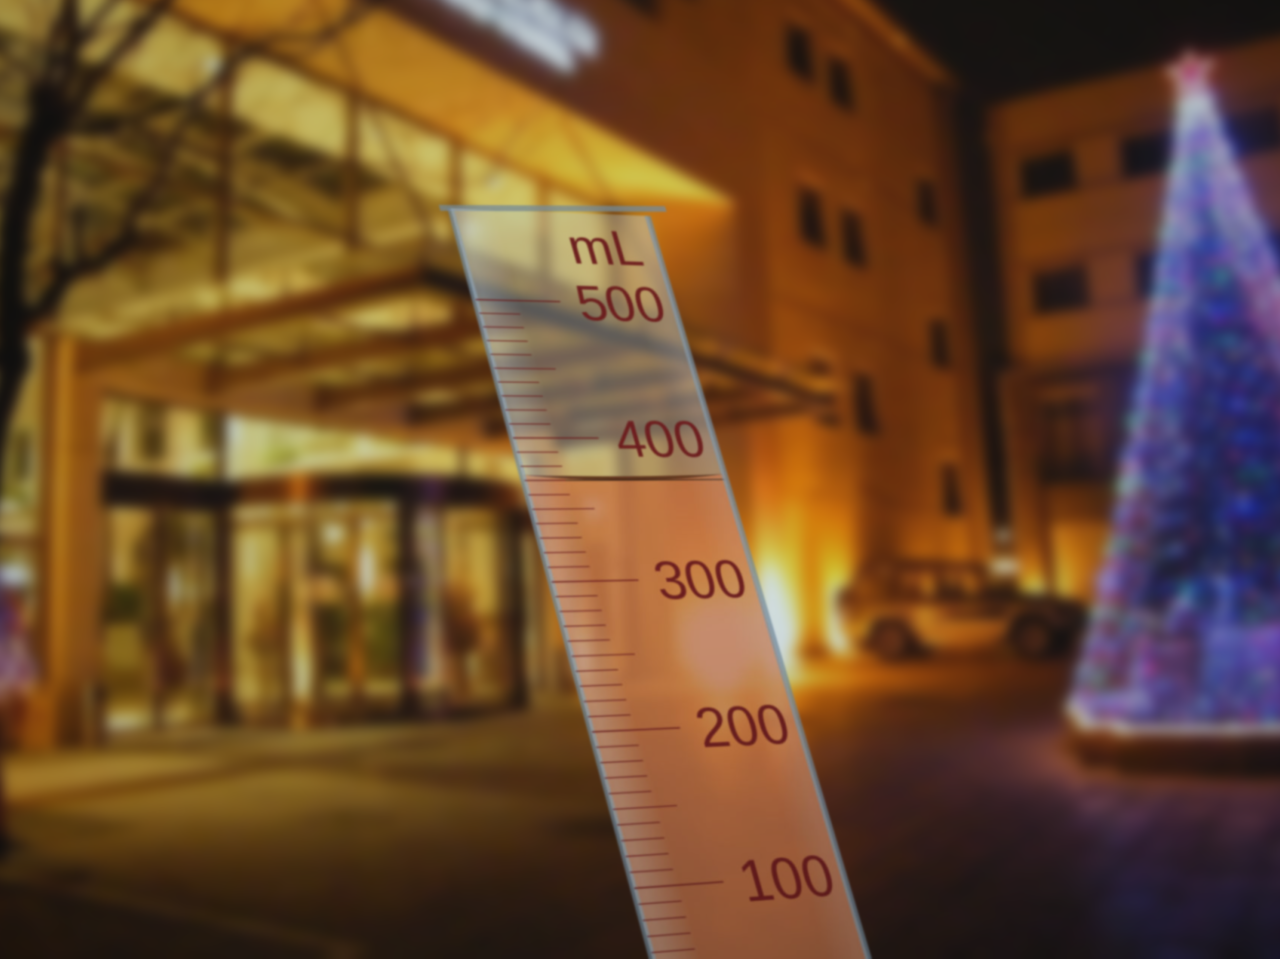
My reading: 370; mL
